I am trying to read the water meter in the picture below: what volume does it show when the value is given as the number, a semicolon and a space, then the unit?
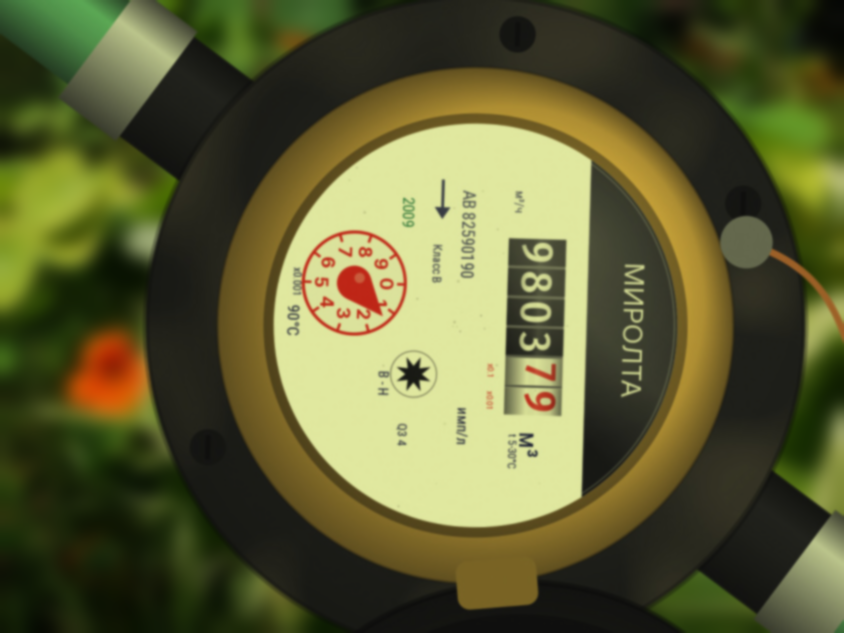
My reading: 9803.791; m³
